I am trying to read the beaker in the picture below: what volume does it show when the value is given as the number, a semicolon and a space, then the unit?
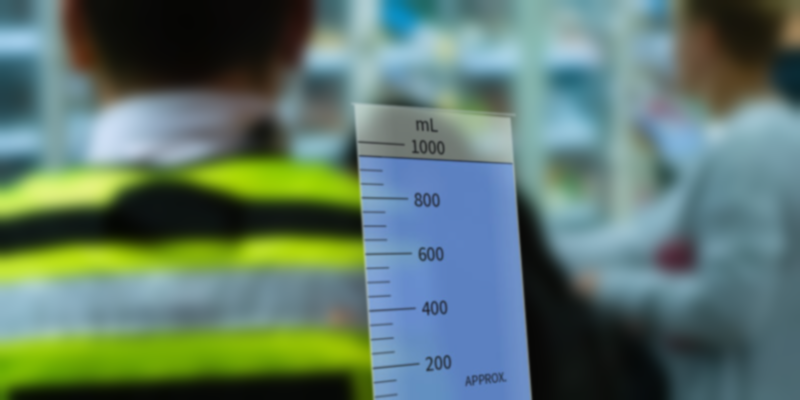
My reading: 950; mL
